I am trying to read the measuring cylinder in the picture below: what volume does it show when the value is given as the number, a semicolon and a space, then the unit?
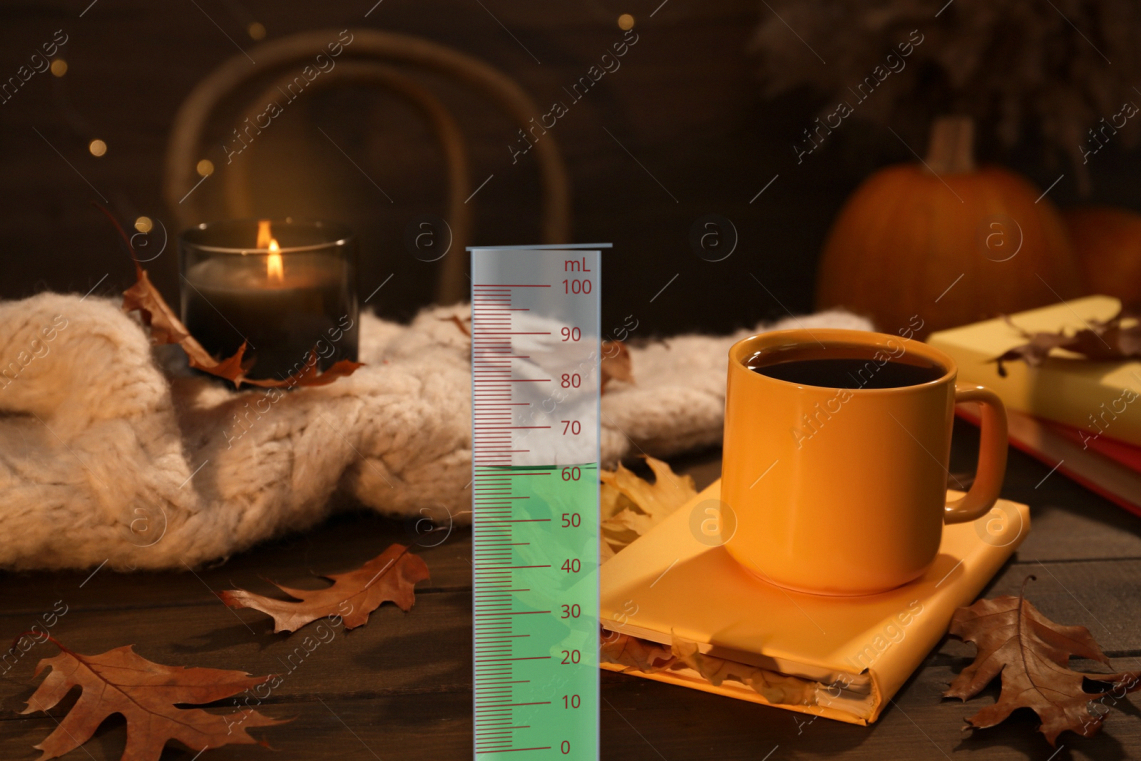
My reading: 61; mL
